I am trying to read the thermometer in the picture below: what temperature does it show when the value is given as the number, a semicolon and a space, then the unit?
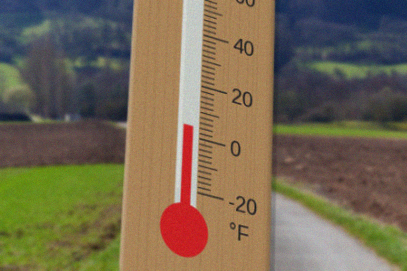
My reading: 4; °F
